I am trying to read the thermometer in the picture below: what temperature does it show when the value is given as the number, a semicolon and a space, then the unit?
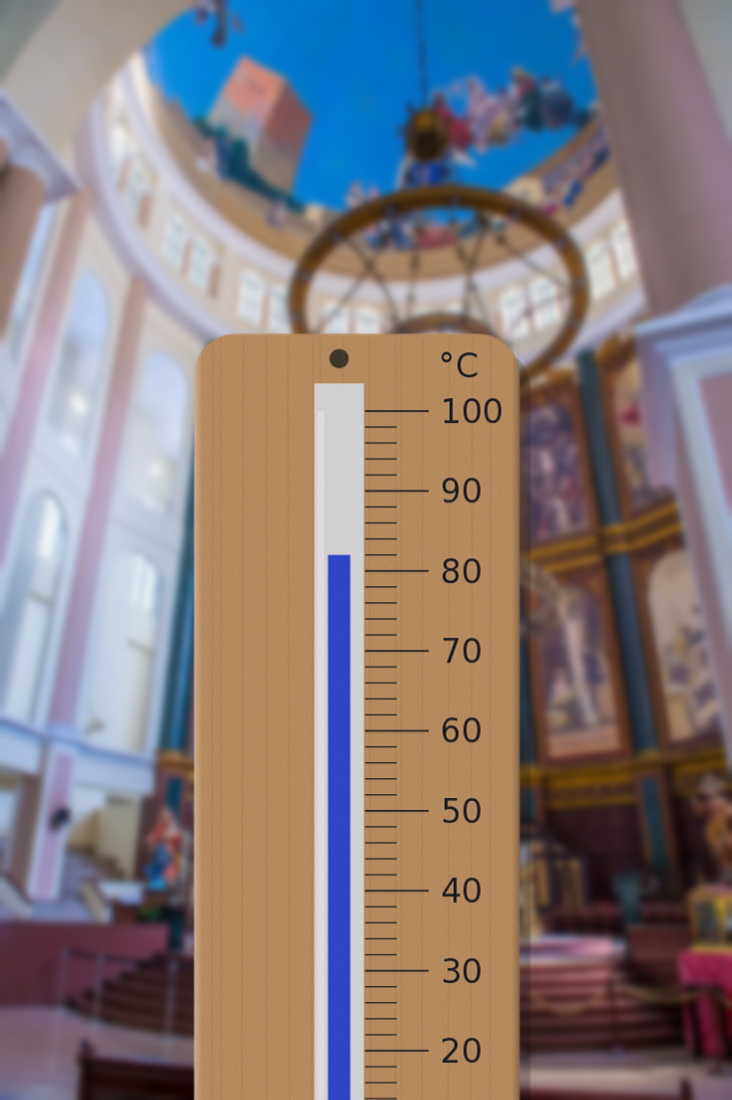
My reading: 82; °C
